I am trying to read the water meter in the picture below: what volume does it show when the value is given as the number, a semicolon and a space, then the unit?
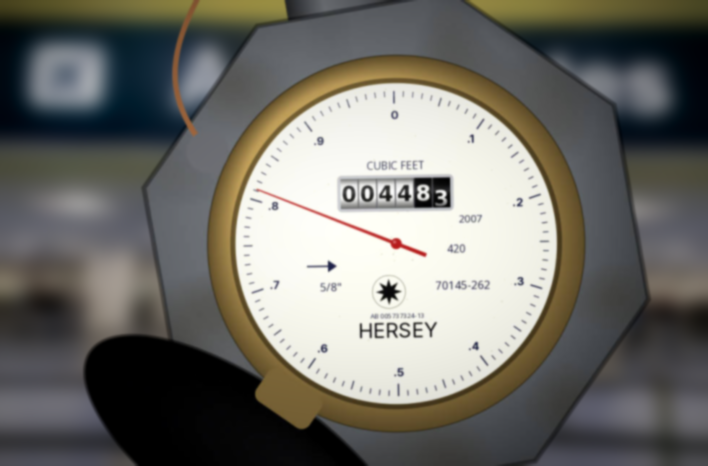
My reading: 4482.81; ft³
